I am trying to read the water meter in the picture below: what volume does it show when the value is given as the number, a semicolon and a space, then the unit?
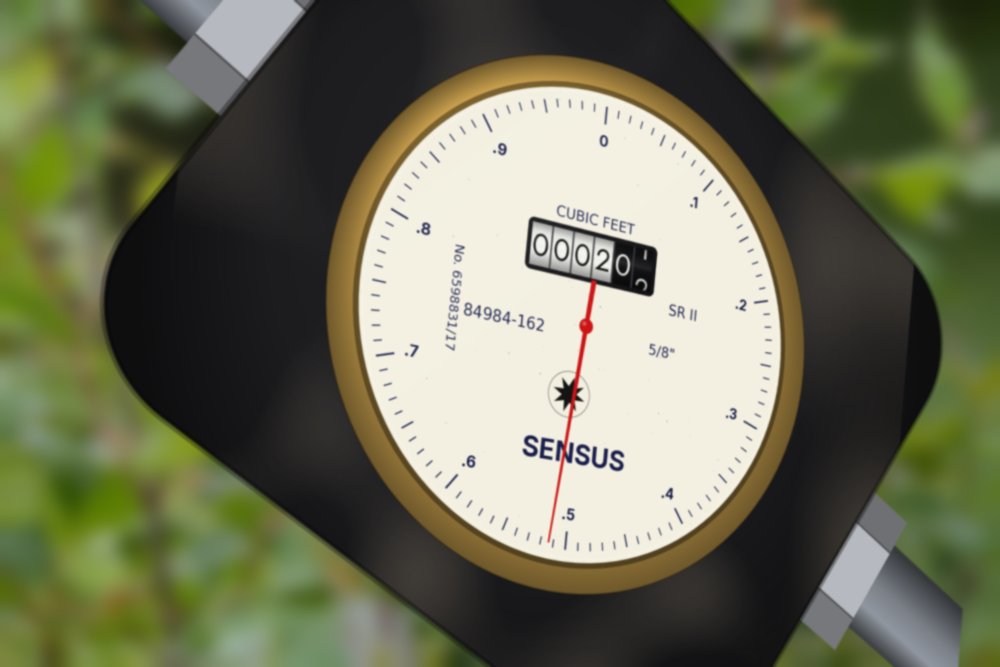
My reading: 201.51; ft³
